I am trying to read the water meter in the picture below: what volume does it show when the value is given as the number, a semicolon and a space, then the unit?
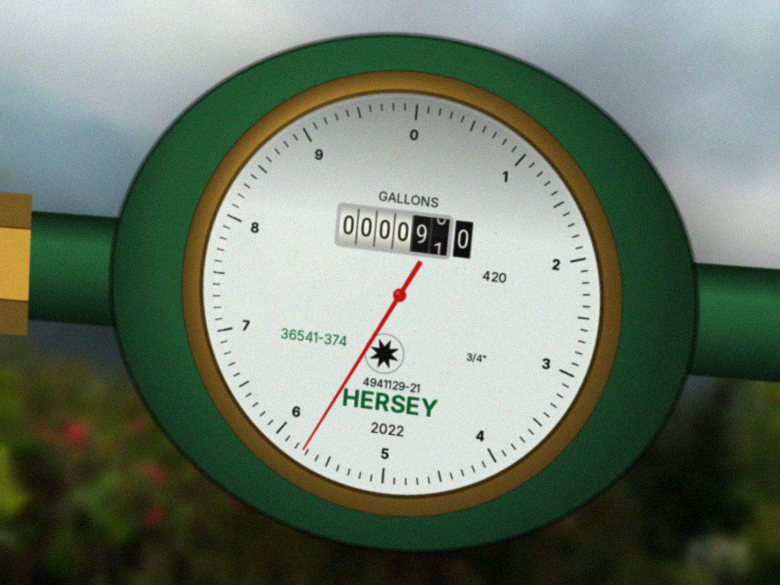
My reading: 905.7; gal
